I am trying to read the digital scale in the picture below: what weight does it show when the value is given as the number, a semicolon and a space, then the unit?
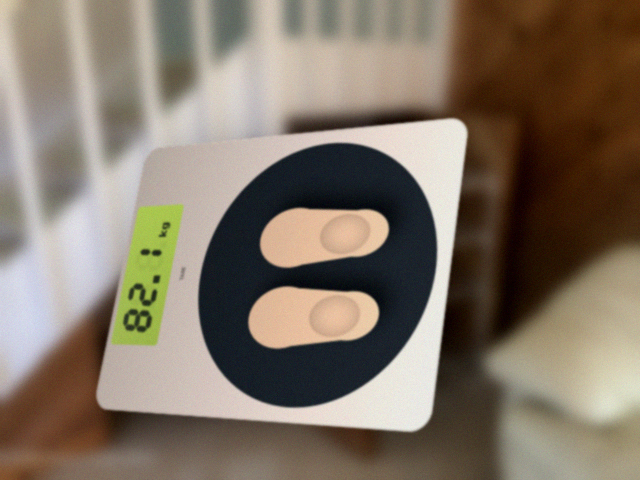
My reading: 82.1; kg
